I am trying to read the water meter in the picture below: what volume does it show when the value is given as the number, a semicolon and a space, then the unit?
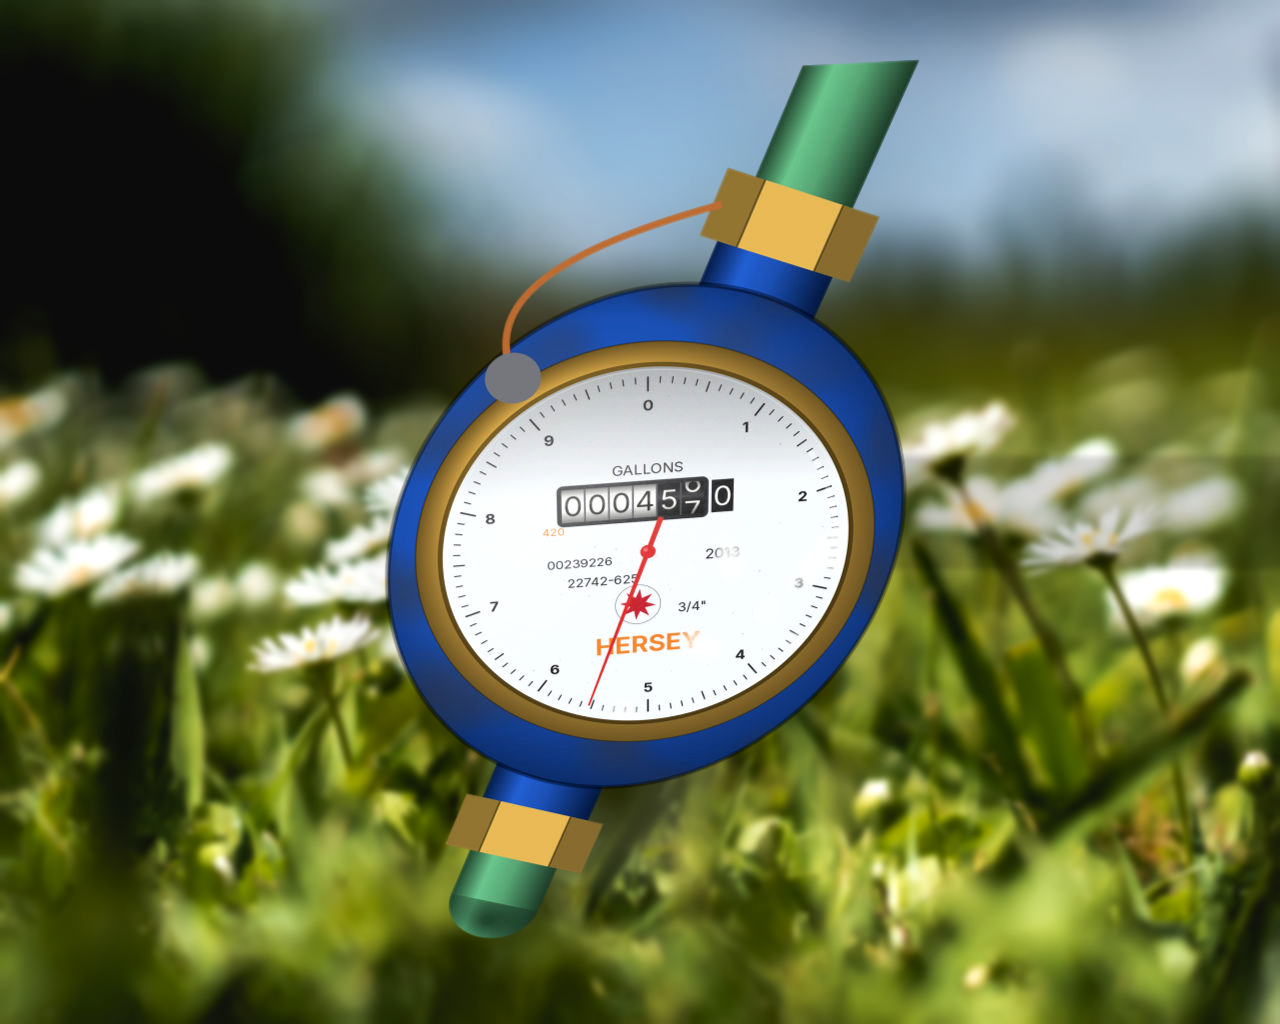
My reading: 4565.5; gal
